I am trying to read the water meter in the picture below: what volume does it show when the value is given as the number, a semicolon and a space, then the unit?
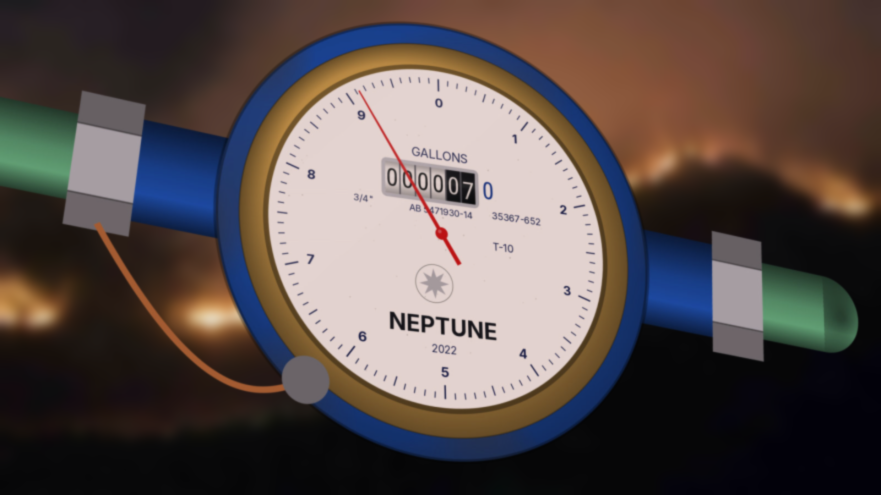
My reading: 69.1; gal
